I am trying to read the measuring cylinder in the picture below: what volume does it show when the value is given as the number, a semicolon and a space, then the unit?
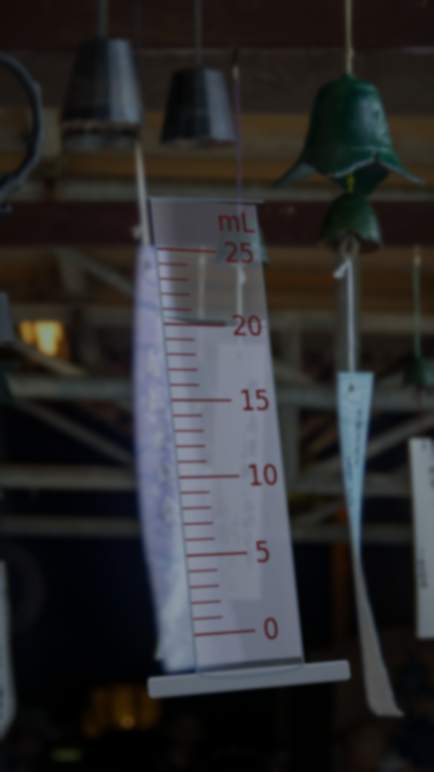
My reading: 20; mL
